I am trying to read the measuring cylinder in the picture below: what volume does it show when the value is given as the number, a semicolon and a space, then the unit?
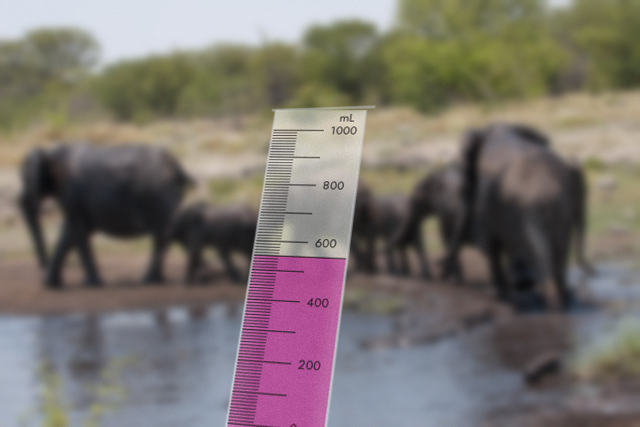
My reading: 550; mL
